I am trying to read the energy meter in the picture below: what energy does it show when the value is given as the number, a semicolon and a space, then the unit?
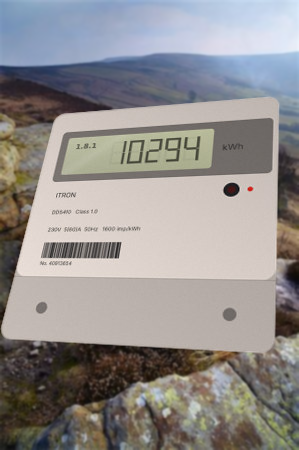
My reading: 10294; kWh
